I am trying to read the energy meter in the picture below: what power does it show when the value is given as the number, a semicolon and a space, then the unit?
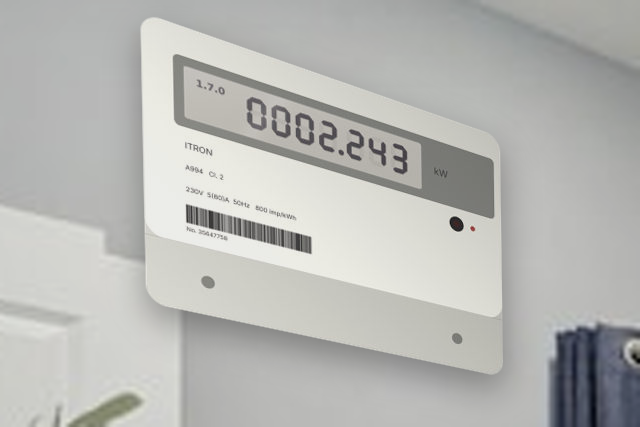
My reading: 2.243; kW
